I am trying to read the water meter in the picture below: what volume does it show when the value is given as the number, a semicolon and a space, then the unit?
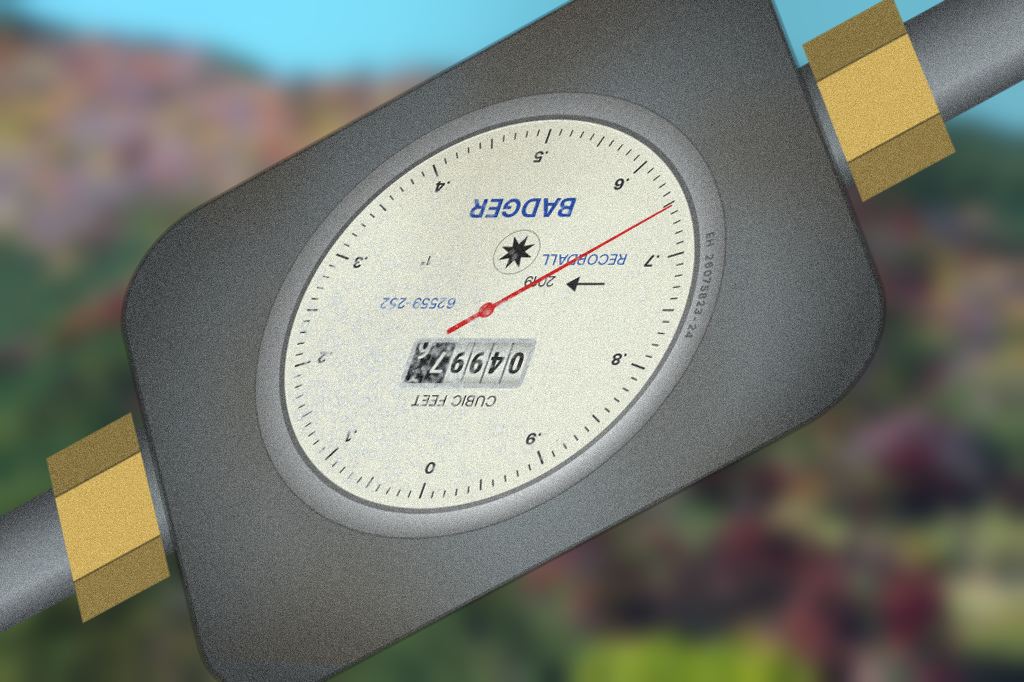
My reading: 49975.65; ft³
